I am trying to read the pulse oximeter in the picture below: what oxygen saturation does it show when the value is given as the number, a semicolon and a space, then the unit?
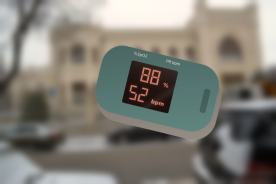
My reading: 88; %
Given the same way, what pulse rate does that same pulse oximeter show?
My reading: 52; bpm
